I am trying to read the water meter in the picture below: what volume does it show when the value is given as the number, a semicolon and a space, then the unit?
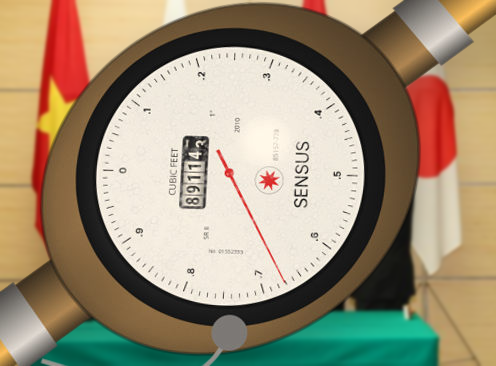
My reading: 891142.67; ft³
